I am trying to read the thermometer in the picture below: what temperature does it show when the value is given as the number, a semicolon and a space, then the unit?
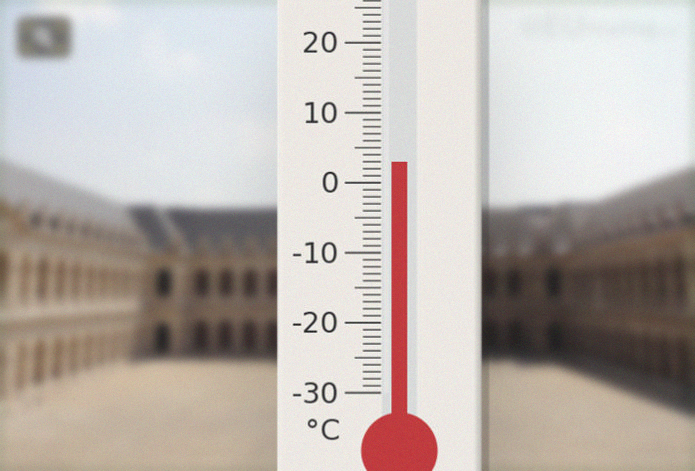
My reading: 3; °C
